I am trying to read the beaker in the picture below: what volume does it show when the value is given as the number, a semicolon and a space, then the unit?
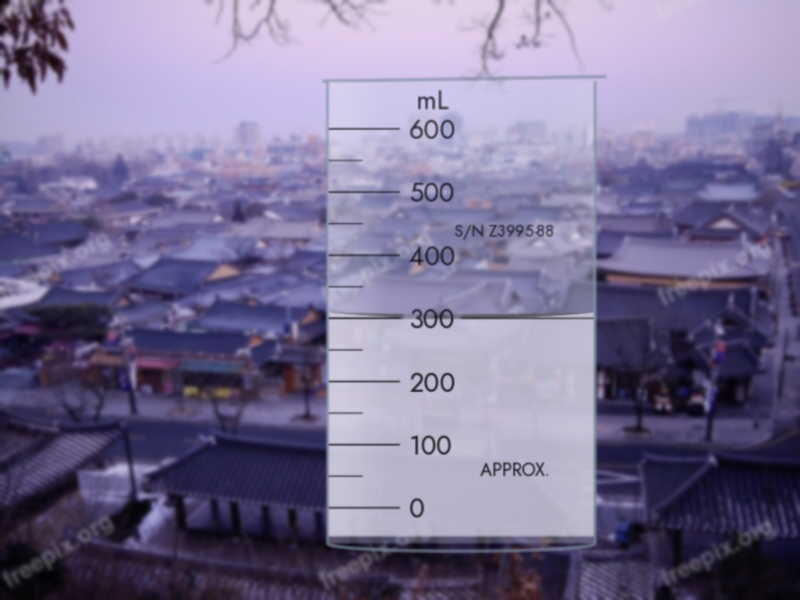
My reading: 300; mL
